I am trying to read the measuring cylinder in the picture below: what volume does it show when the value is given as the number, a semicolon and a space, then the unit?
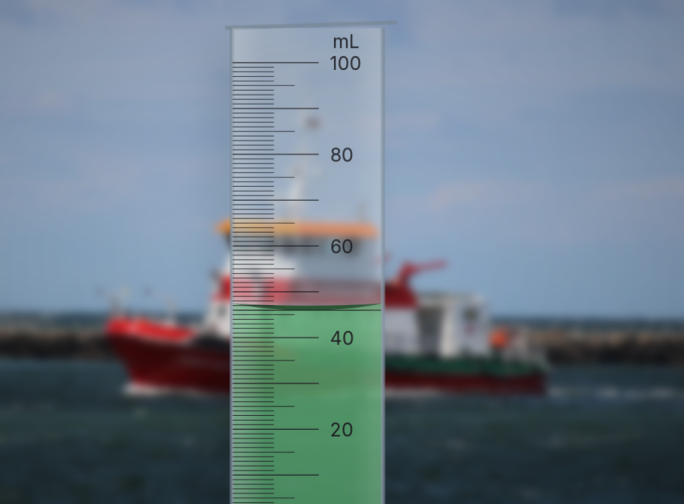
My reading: 46; mL
